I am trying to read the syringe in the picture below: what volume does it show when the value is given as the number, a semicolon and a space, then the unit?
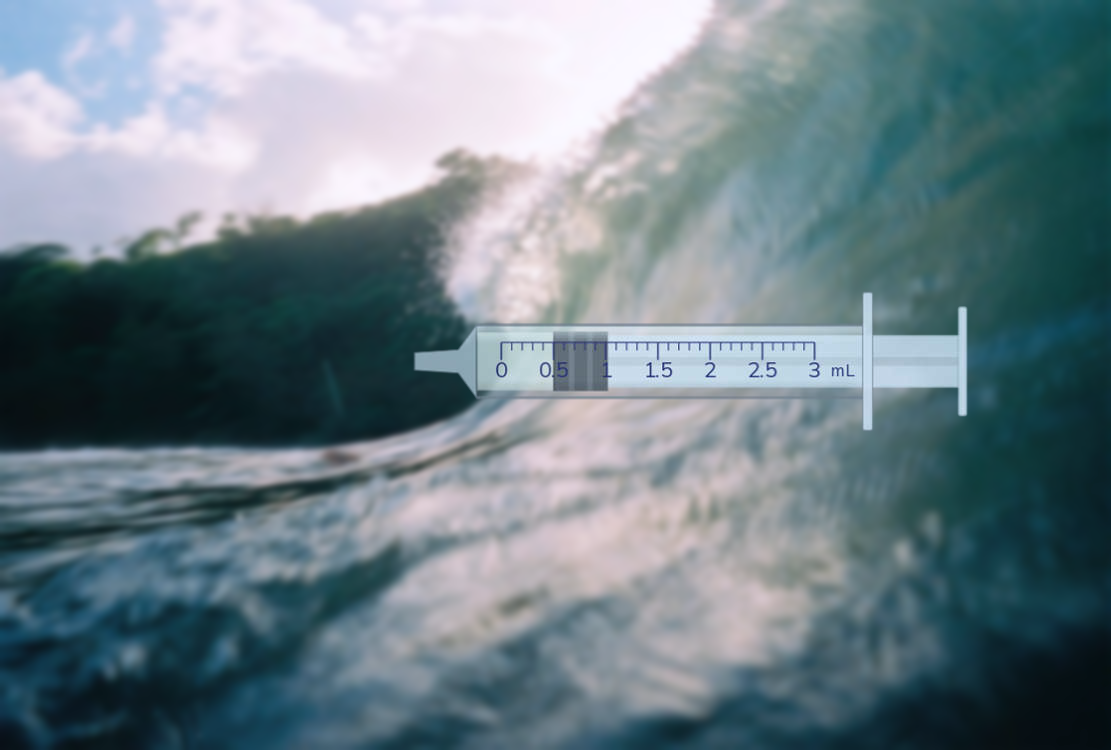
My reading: 0.5; mL
